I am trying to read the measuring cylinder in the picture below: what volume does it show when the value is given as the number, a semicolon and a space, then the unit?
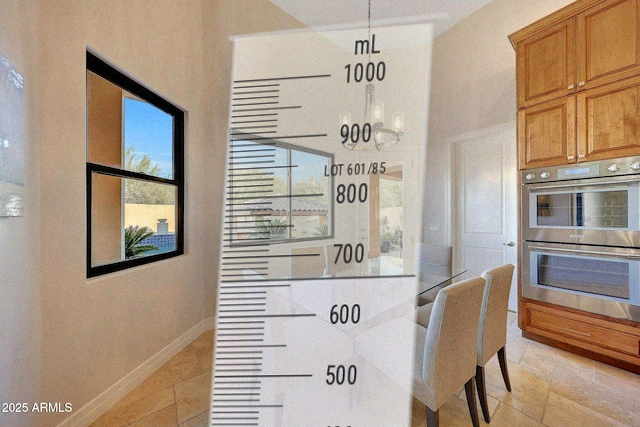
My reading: 660; mL
